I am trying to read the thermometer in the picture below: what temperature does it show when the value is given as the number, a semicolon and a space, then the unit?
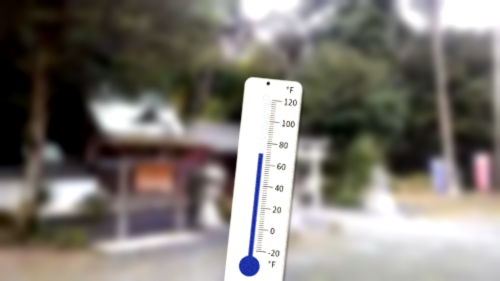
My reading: 70; °F
